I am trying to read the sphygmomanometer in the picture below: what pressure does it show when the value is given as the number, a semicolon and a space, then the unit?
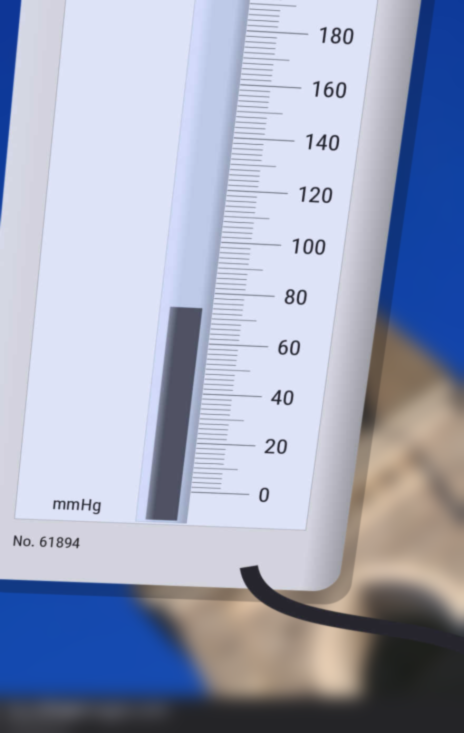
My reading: 74; mmHg
